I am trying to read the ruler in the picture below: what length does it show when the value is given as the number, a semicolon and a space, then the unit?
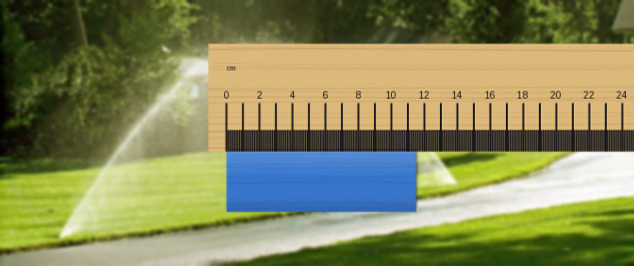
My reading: 11.5; cm
